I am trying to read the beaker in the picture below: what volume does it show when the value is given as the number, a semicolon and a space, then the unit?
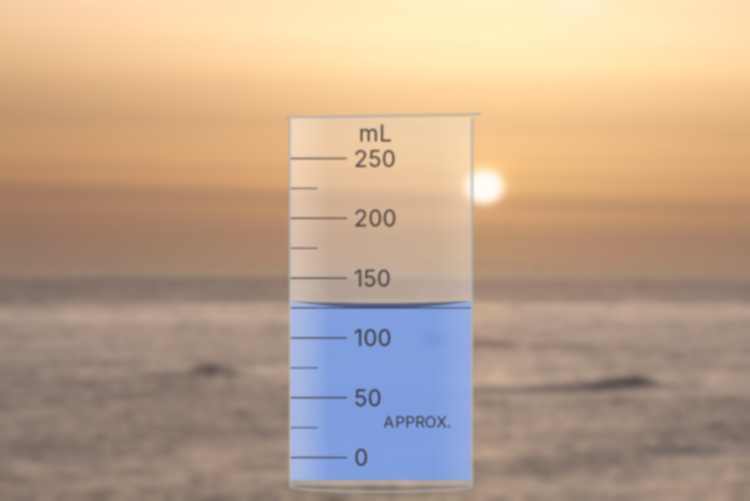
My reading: 125; mL
